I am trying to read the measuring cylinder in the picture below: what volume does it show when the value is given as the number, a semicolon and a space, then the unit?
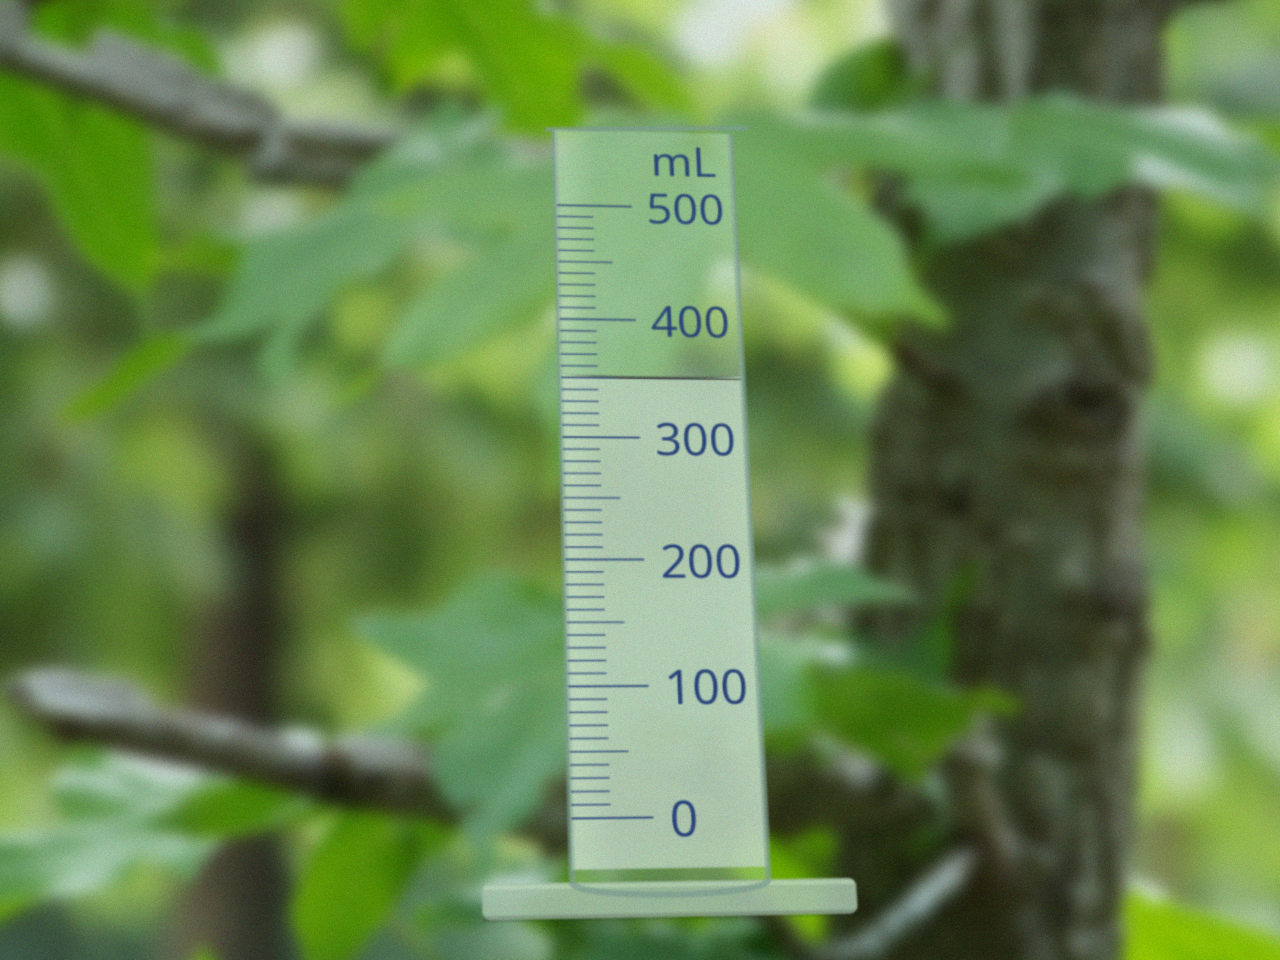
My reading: 350; mL
